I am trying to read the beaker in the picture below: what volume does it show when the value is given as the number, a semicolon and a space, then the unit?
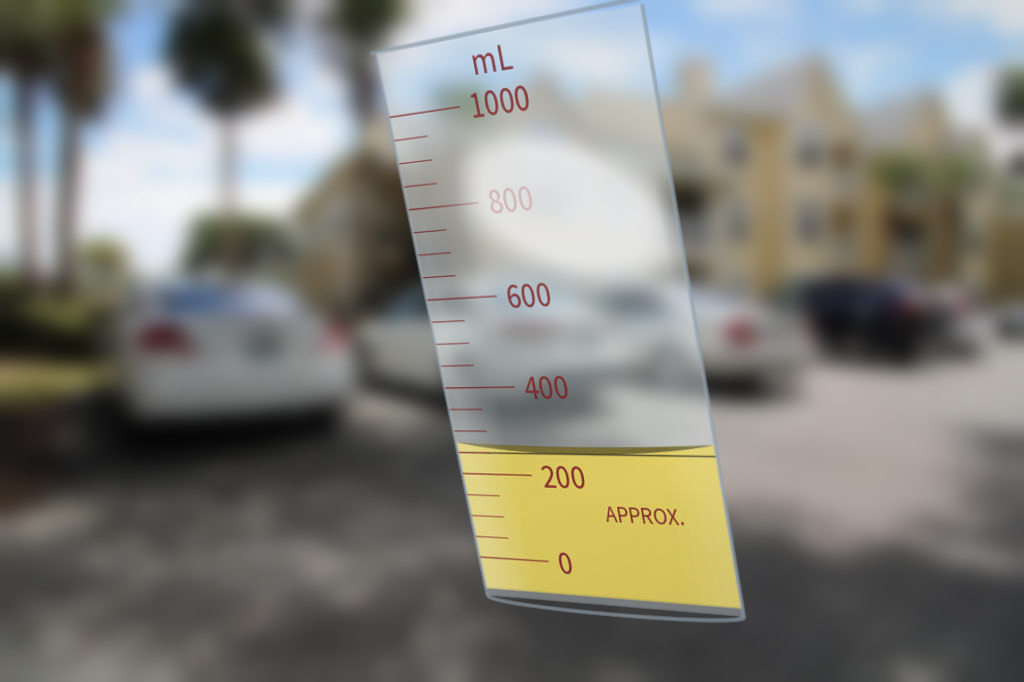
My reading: 250; mL
